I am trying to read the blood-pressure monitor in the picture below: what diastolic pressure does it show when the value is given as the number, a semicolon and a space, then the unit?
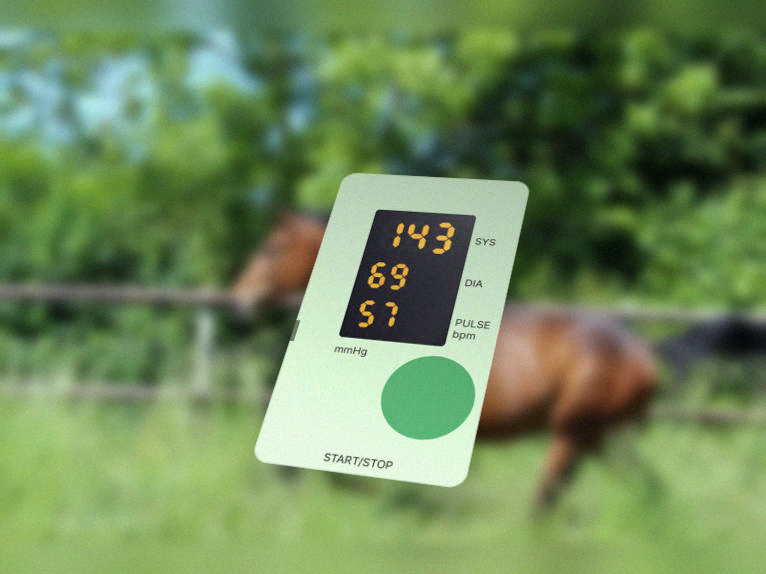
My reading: 69; mmHg
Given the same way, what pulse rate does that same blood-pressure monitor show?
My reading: 57; bpm
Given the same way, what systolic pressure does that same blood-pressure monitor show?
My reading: 143; mmHg
